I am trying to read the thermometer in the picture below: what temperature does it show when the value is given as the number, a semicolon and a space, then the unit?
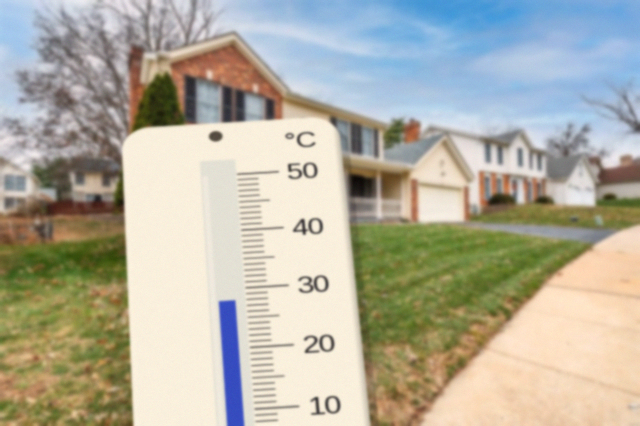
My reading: 28; °C
